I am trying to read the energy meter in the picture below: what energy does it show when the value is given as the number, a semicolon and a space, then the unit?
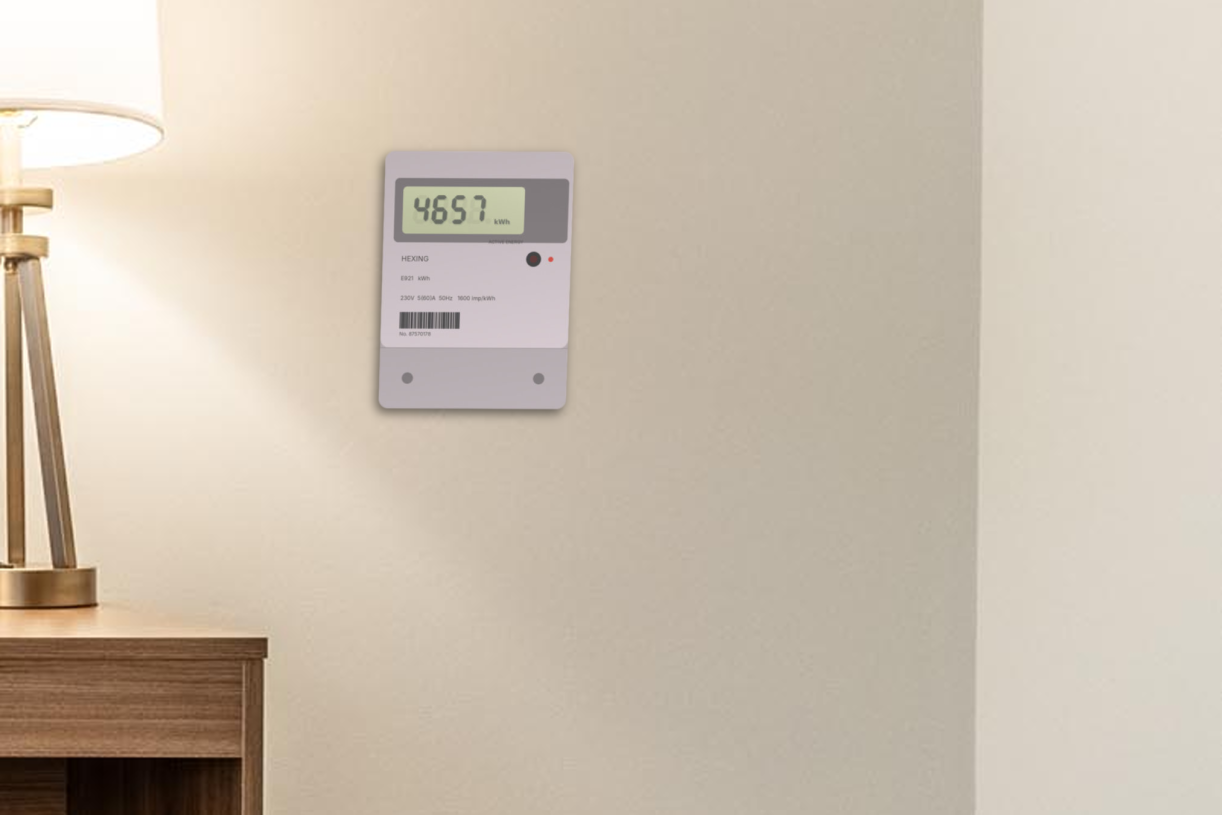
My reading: 4657; kWh
